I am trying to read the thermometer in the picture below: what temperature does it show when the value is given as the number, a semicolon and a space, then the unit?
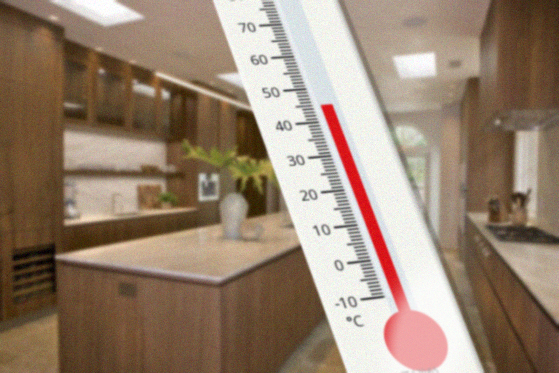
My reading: 45; °C
